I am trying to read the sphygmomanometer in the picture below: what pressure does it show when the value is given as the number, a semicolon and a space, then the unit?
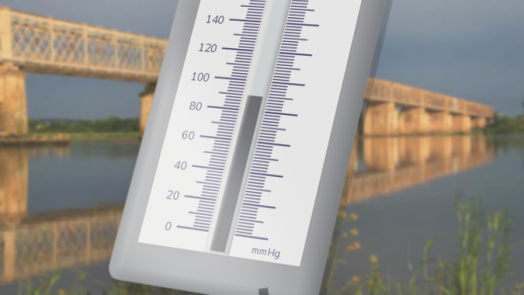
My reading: 90; mmHg
